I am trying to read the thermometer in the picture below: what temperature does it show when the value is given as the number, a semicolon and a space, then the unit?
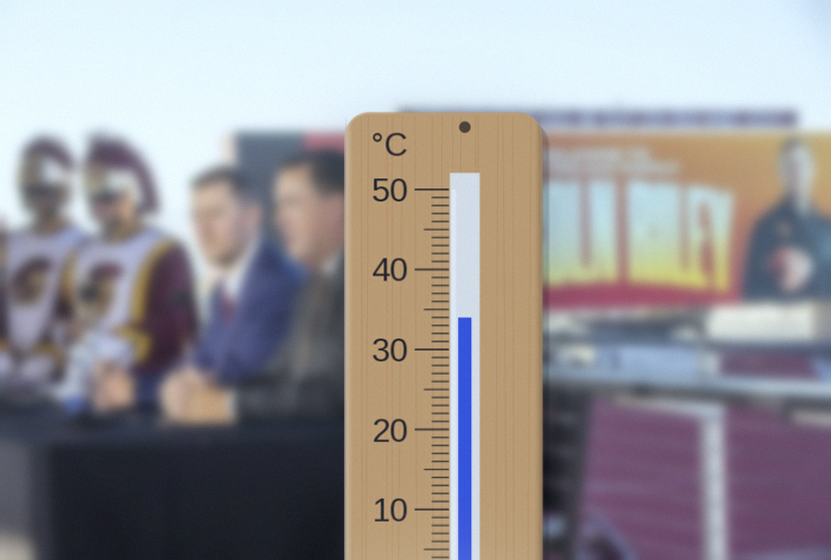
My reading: 34; °C
